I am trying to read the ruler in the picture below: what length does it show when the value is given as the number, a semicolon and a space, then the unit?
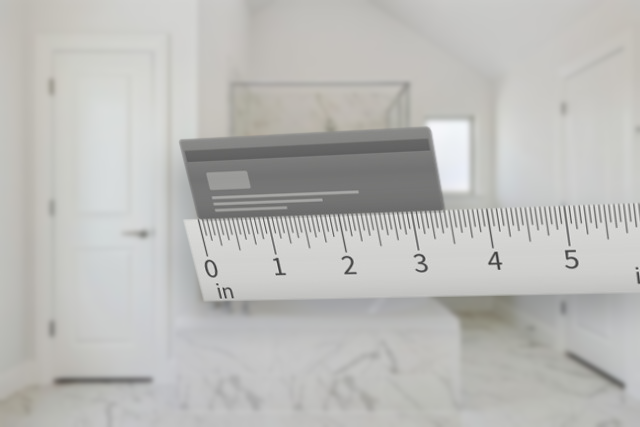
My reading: 3.4375; in
